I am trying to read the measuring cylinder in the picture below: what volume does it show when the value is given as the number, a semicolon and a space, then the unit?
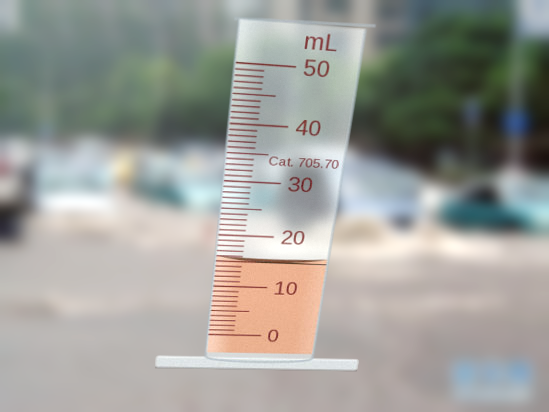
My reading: 15; mL
